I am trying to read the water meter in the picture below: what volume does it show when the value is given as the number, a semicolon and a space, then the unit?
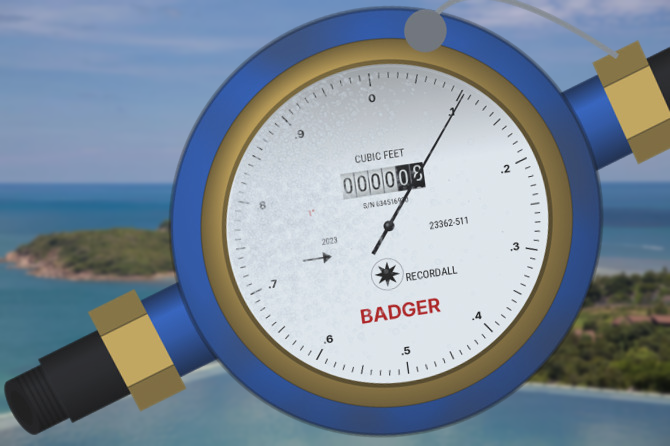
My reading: 8.10; ft³
